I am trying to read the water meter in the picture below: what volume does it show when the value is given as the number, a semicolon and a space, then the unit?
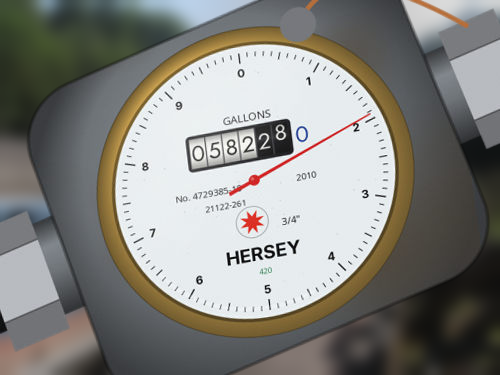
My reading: 582281.9; gal
